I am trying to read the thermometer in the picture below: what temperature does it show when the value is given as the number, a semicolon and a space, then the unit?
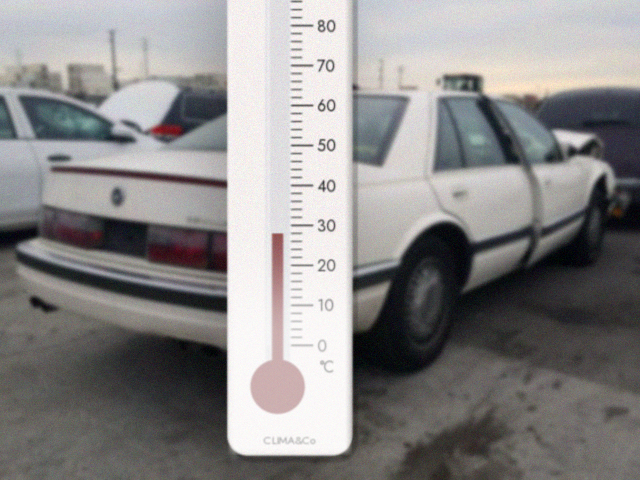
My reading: 28; °C
